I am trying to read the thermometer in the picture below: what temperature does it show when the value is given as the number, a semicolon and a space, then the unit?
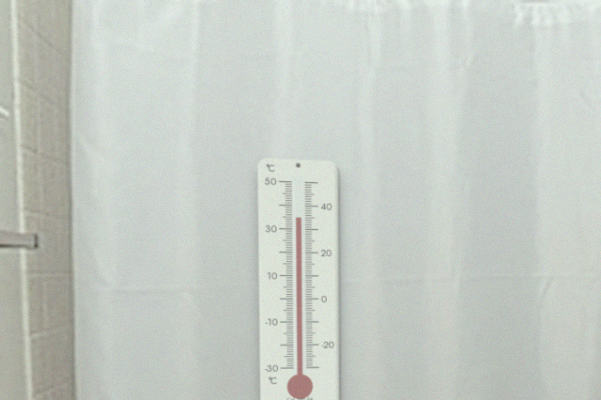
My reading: 35; °C
